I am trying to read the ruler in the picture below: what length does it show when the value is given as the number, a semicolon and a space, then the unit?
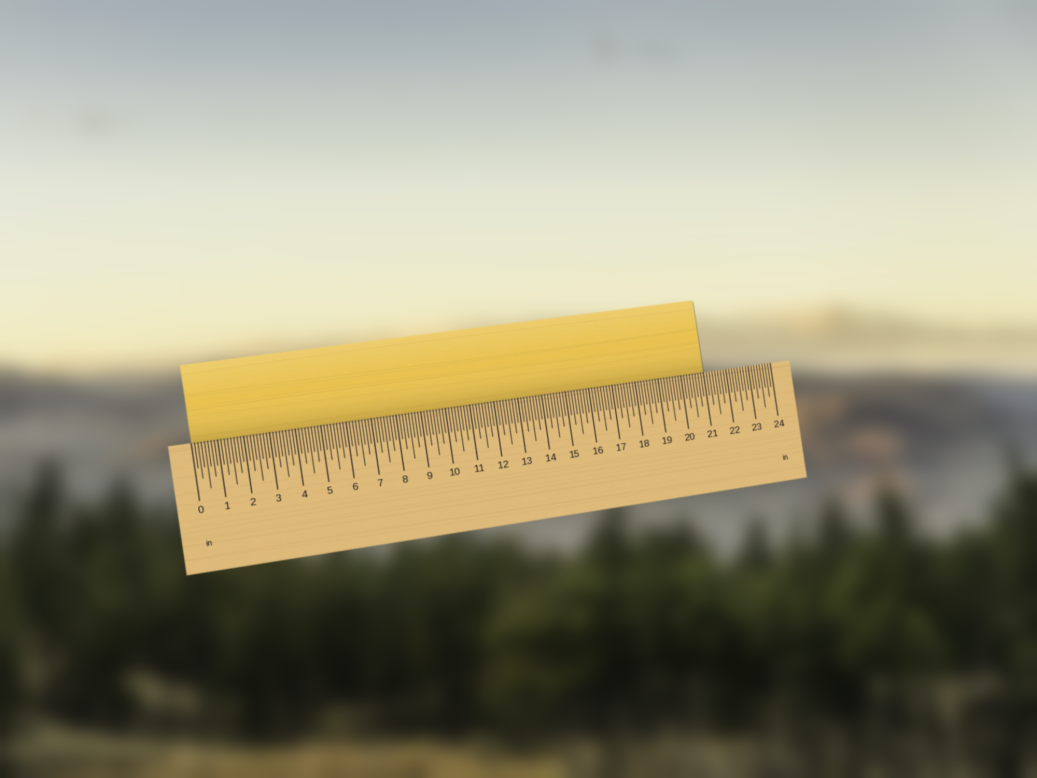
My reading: 21; in
